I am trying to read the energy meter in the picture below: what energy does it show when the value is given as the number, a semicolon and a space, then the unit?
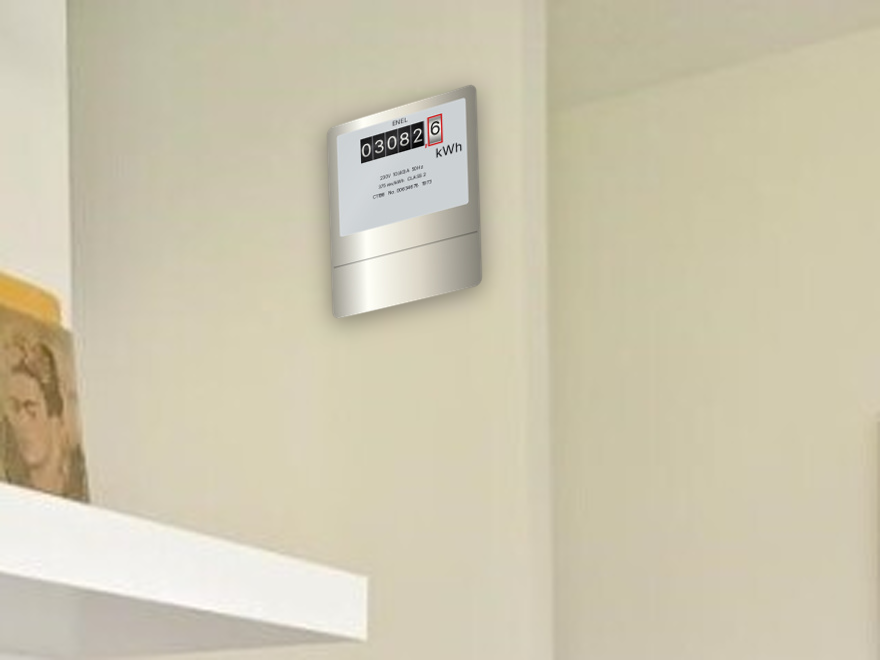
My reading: 3082.6; kWh
